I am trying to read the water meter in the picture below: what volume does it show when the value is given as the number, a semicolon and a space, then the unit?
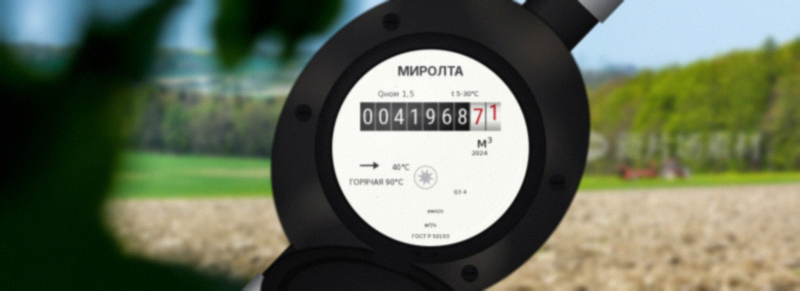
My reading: 41968.71; m³
